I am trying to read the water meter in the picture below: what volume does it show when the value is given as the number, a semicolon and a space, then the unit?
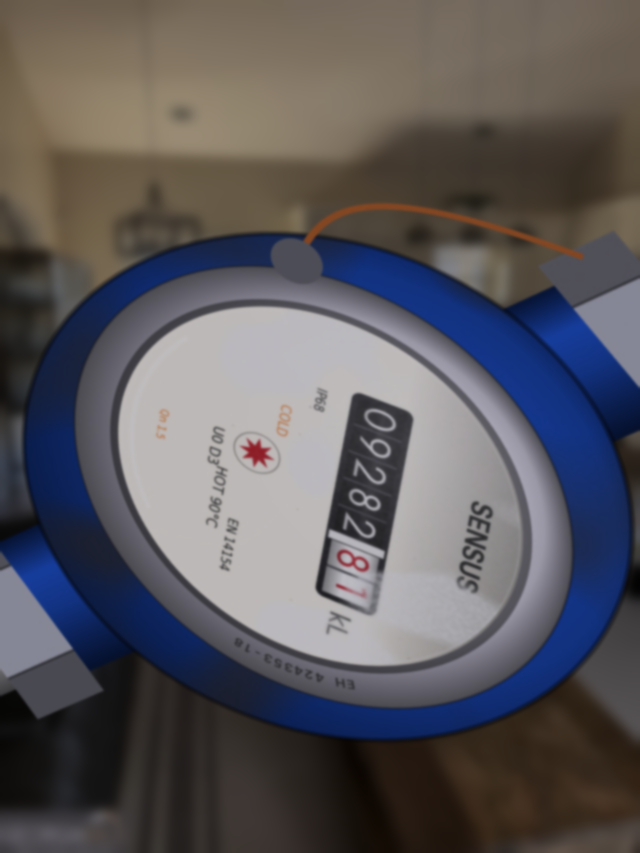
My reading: 9282.81; kL
